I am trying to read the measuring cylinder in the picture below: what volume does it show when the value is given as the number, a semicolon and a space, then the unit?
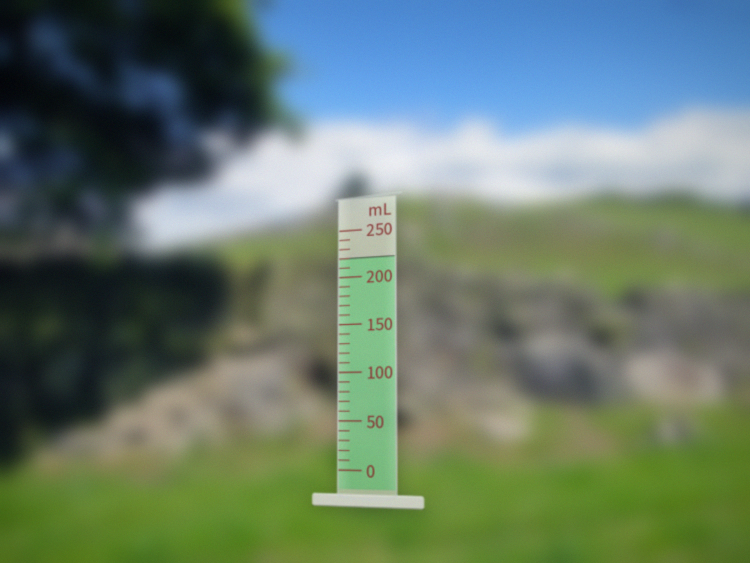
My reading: 220; mL
